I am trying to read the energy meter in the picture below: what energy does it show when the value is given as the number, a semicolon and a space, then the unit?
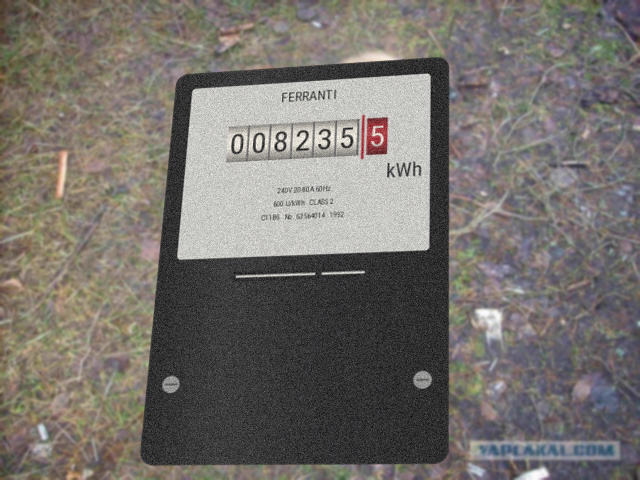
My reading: 8235.5; kWh
